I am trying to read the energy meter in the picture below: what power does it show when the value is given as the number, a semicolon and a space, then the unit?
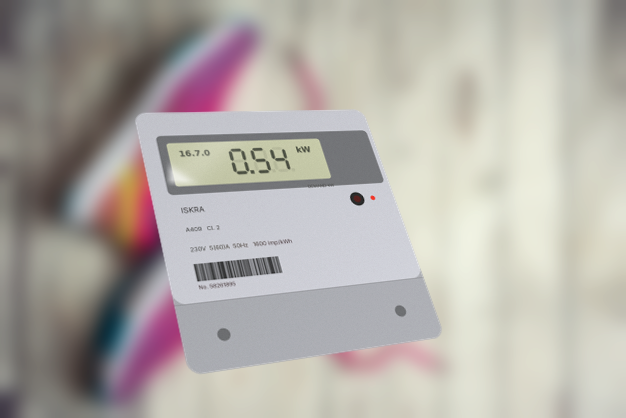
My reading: 0.54; kW
